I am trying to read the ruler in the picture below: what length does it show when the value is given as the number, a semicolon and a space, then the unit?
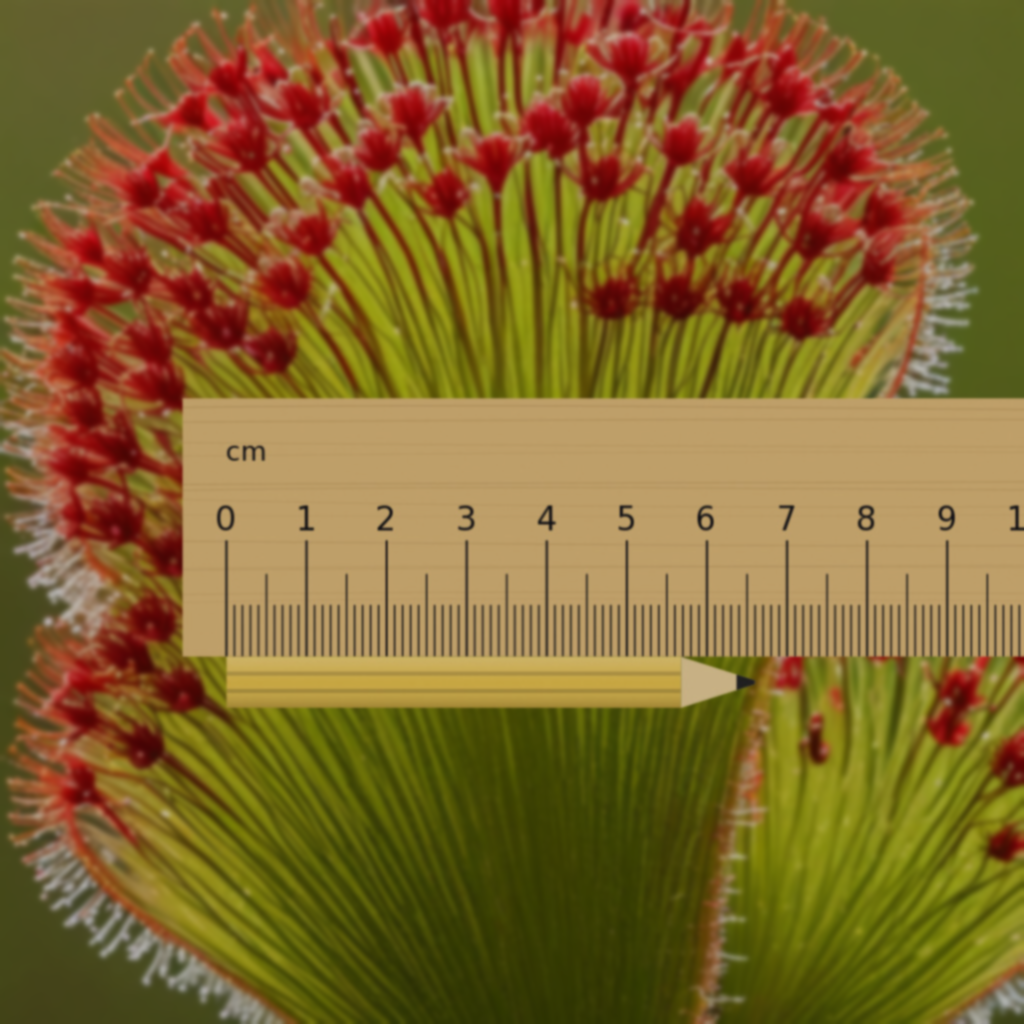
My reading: 6.6; cm
